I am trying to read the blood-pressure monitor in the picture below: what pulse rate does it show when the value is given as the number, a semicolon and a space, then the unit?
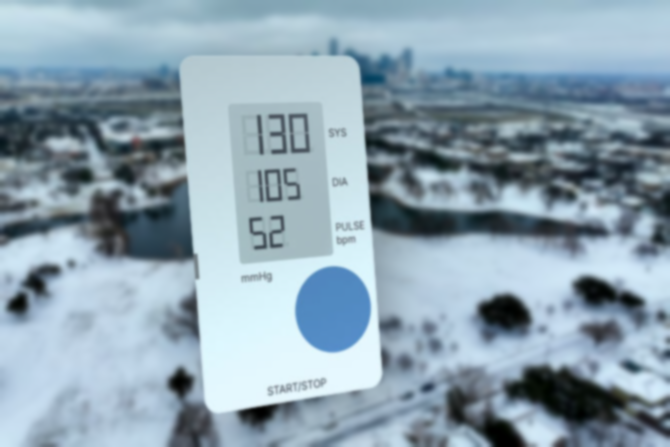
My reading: 52; bpm
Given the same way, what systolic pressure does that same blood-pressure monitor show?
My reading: 130; mmHg
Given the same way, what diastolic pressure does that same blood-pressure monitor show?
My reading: 105; mmHg
